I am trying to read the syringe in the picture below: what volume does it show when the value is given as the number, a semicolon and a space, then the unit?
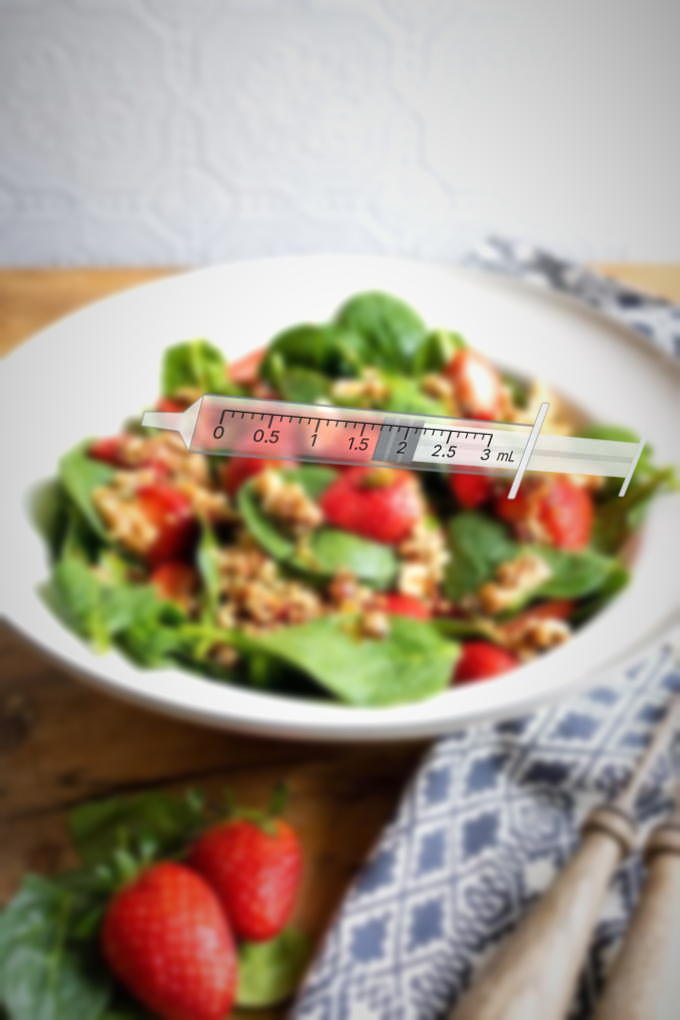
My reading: 1.7; mL
